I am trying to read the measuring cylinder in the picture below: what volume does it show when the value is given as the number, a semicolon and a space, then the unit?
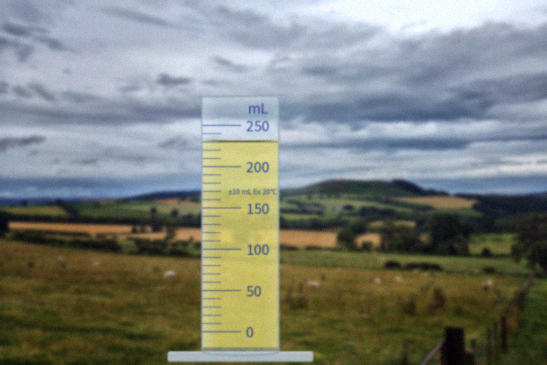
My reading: 230; mL
